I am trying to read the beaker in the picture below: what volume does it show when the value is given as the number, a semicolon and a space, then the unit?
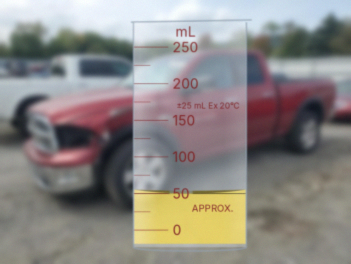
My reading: 50; mL
